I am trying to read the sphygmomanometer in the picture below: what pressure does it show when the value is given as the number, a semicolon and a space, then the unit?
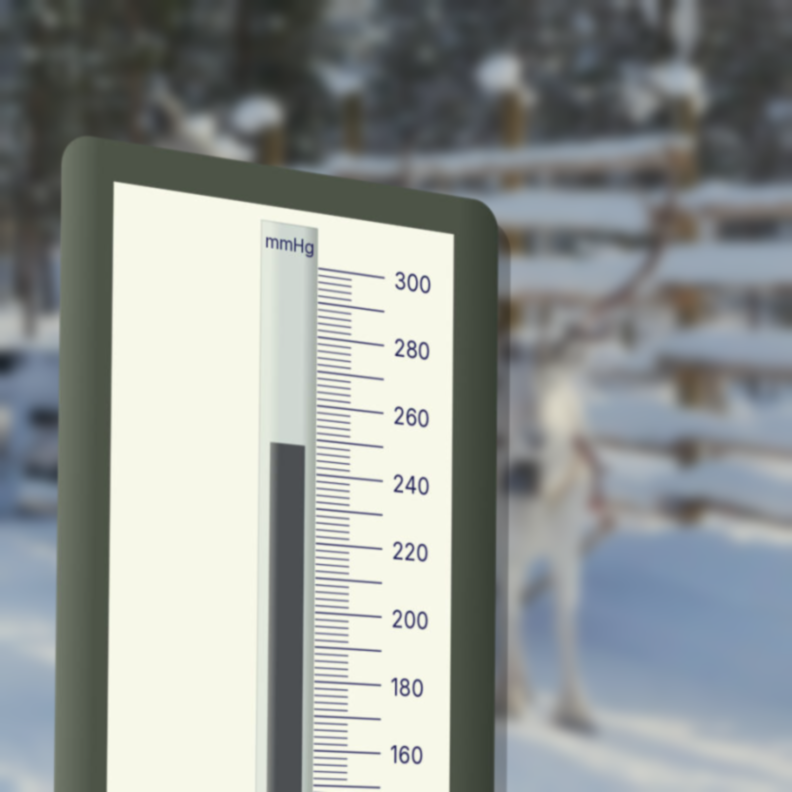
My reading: 248; mmHg
